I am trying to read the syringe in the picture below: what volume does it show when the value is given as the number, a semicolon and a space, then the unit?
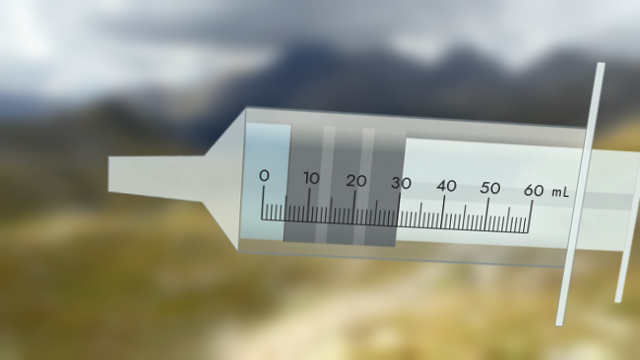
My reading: 5; mL
